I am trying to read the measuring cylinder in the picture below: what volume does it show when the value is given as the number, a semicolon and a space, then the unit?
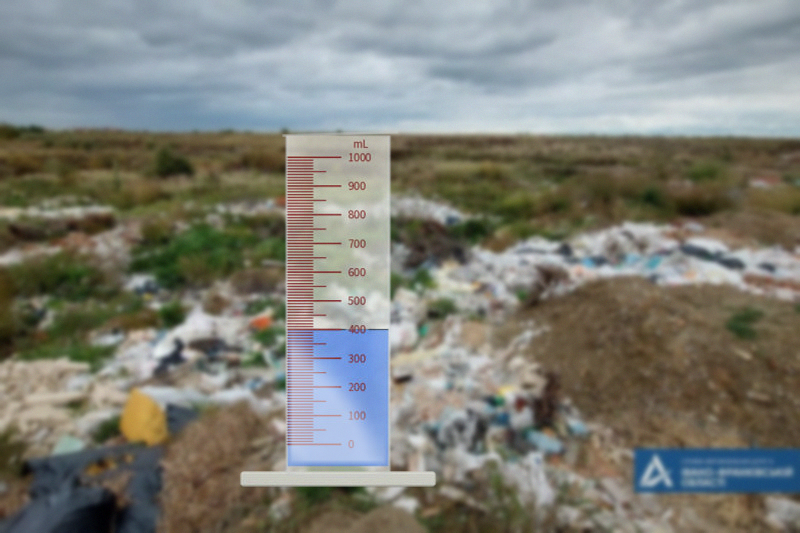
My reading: 400; mL
